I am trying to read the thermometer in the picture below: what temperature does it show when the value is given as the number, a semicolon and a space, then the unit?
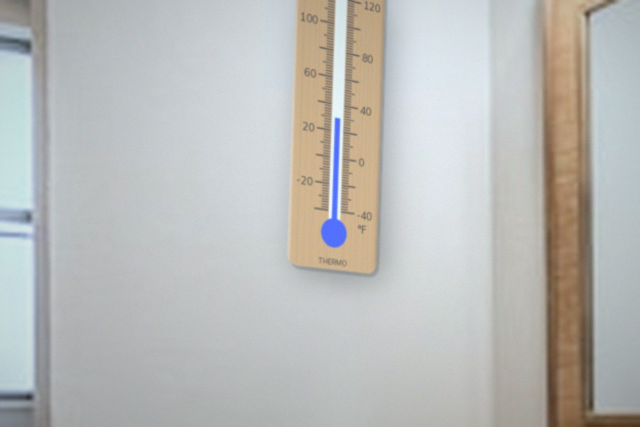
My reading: 30; °F
